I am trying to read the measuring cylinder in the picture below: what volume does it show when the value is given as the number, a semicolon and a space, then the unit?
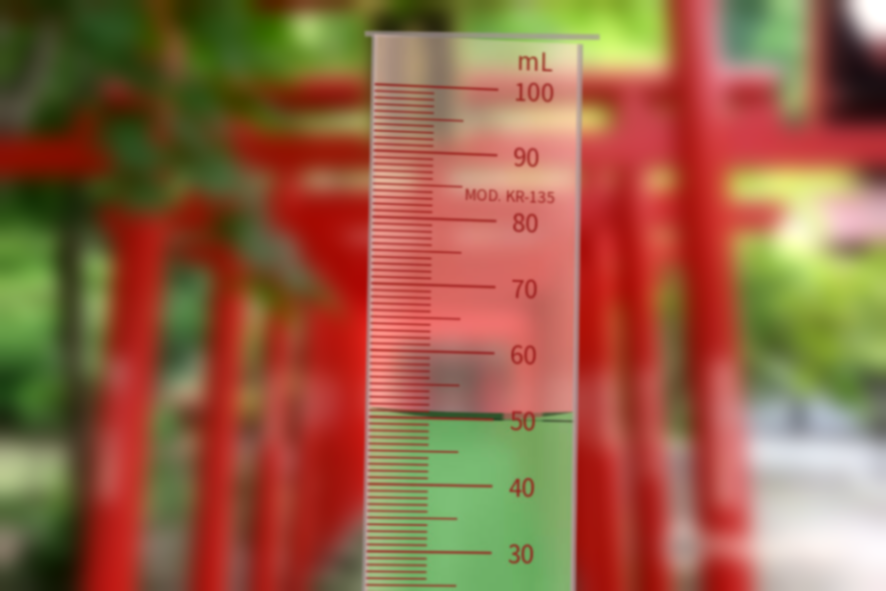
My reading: 50; mL
